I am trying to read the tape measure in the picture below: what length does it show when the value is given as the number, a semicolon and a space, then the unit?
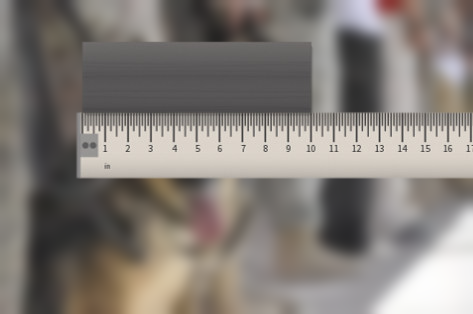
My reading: 10; in
